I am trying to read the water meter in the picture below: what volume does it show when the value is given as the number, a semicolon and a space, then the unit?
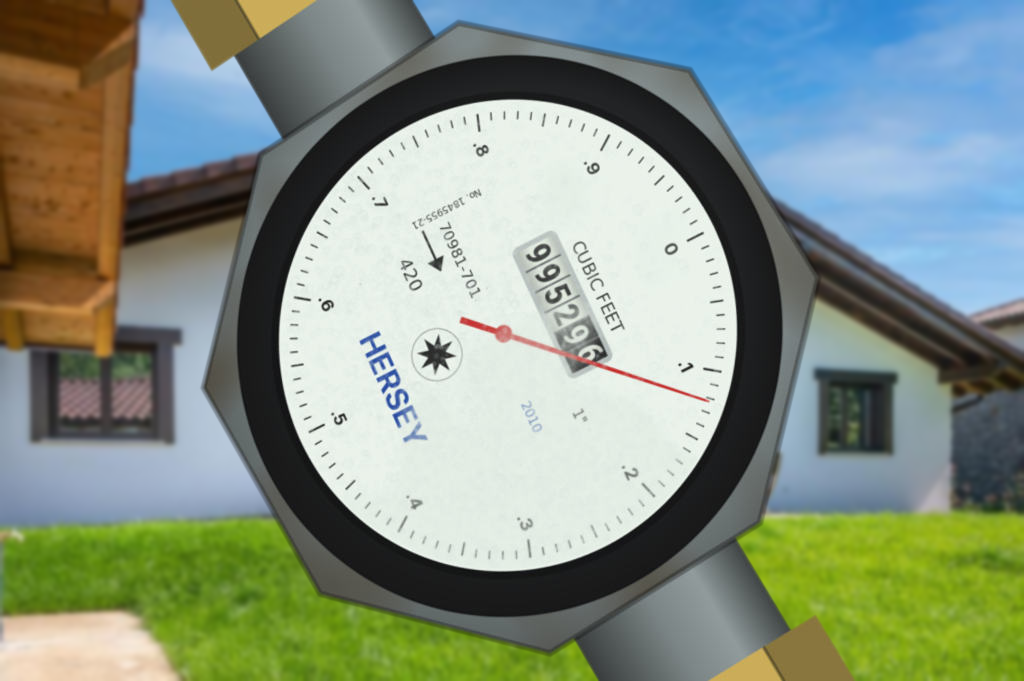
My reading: 995296.12; ft³
